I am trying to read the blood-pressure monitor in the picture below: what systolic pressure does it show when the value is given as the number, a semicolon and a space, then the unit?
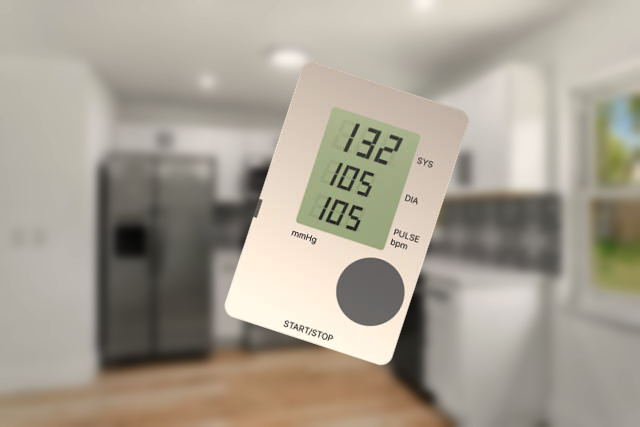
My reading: 132; mmHg
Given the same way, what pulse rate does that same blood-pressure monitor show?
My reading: 105; bpm
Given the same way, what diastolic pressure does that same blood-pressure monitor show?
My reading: 105; mmHg
